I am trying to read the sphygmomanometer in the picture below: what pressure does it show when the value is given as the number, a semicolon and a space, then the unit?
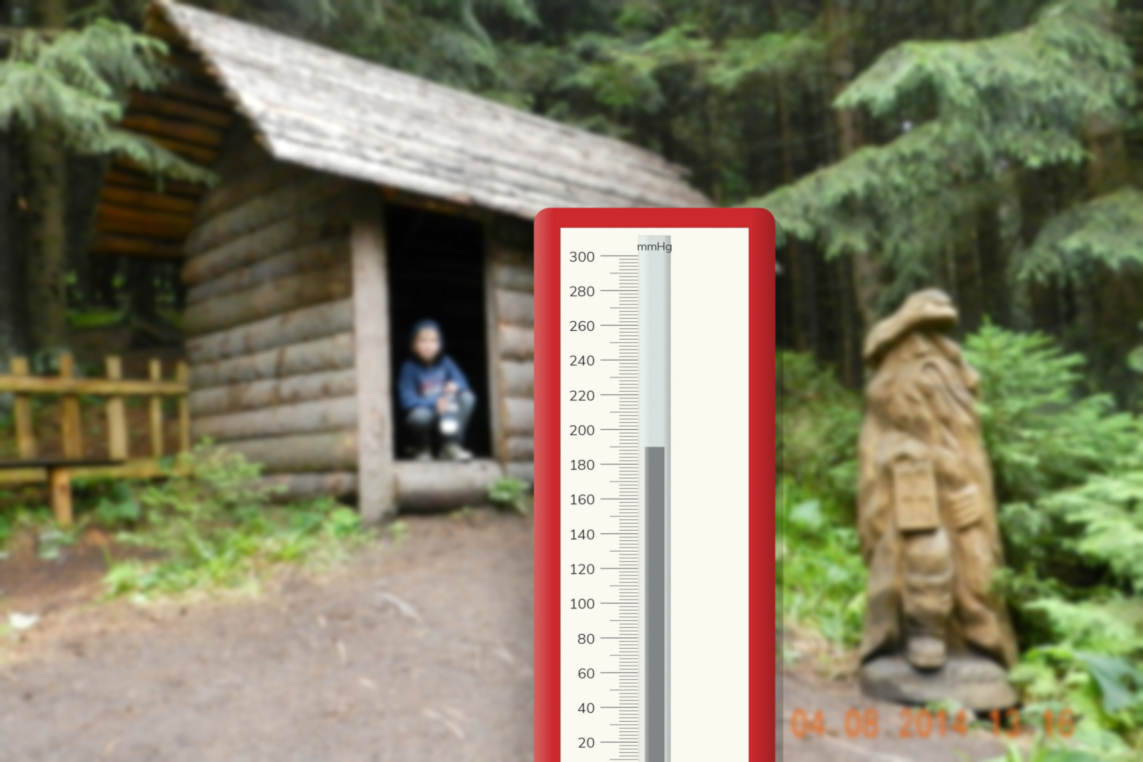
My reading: 190; mmHg
